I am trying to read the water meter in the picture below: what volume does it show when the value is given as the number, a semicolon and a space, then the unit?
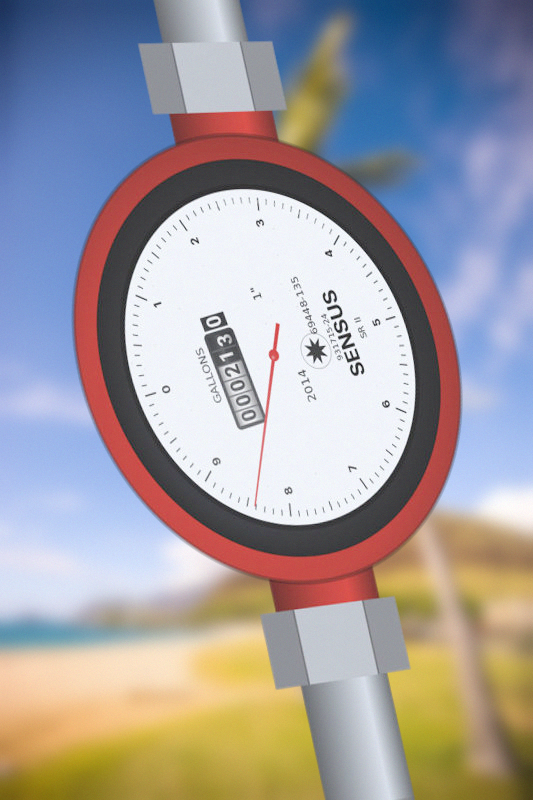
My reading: 2128.4; gal
